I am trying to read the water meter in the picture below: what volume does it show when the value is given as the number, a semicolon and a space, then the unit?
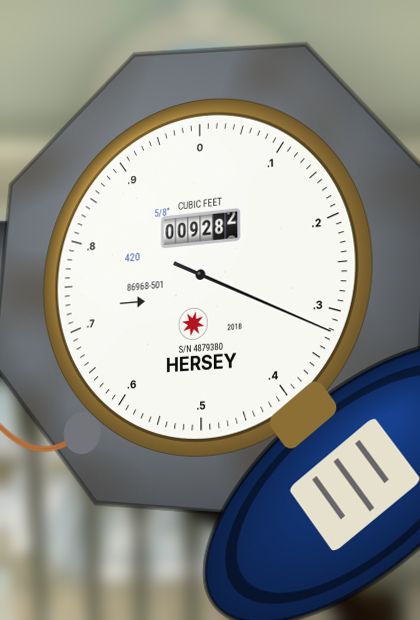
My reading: 9282.32; ft³
